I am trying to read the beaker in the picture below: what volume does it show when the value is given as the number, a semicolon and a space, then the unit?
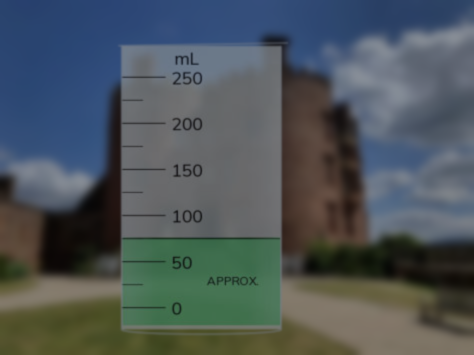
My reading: 75; mL
